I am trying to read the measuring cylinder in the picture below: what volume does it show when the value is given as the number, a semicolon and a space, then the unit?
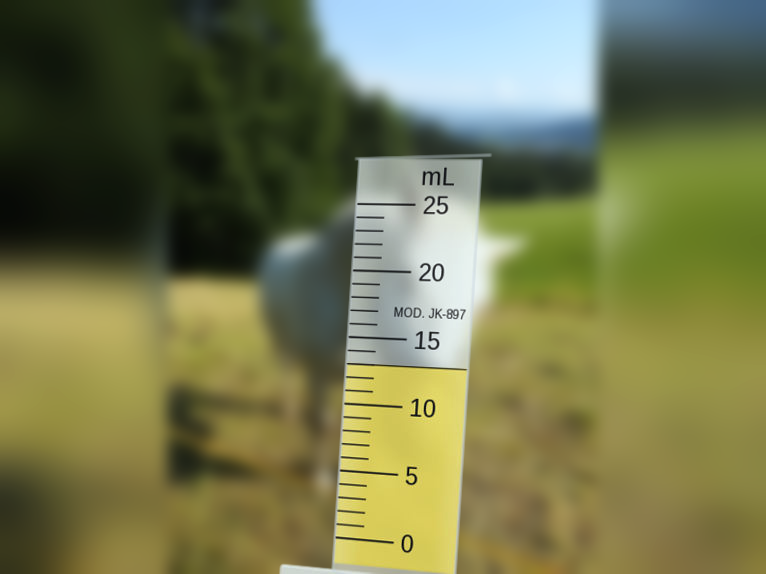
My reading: 13; mL
